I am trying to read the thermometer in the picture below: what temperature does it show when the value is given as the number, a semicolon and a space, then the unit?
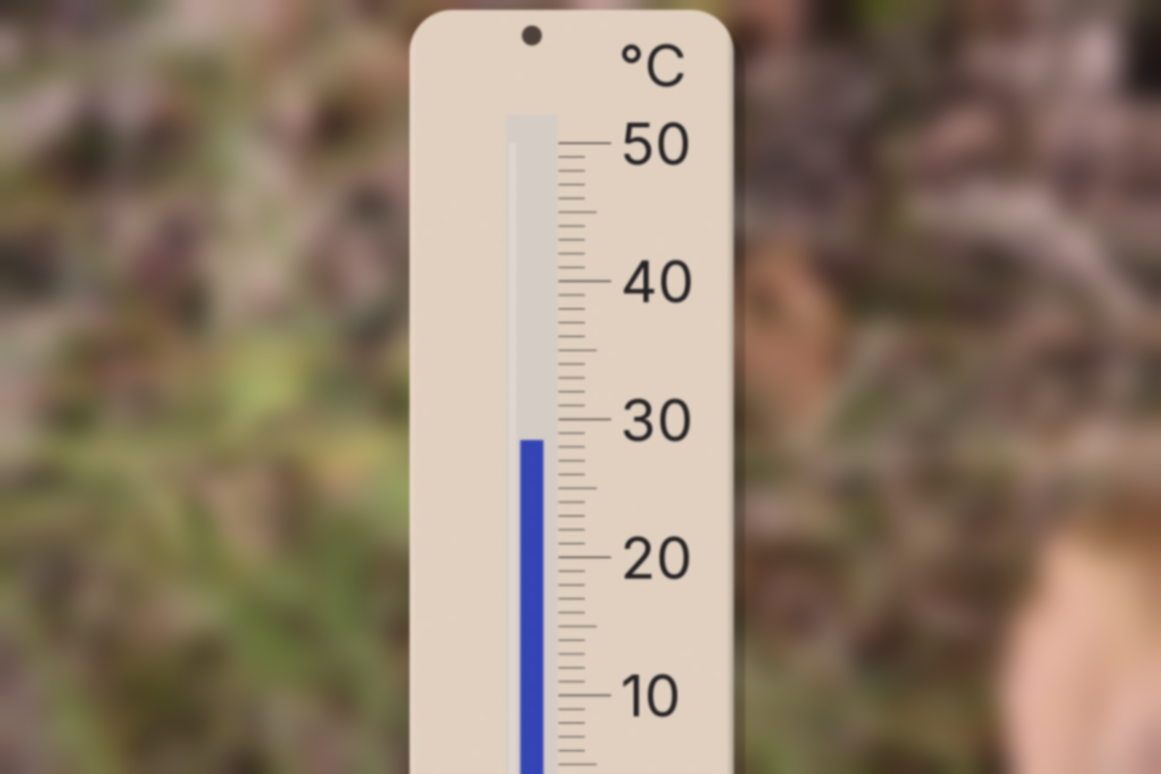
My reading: 28.5; °C
